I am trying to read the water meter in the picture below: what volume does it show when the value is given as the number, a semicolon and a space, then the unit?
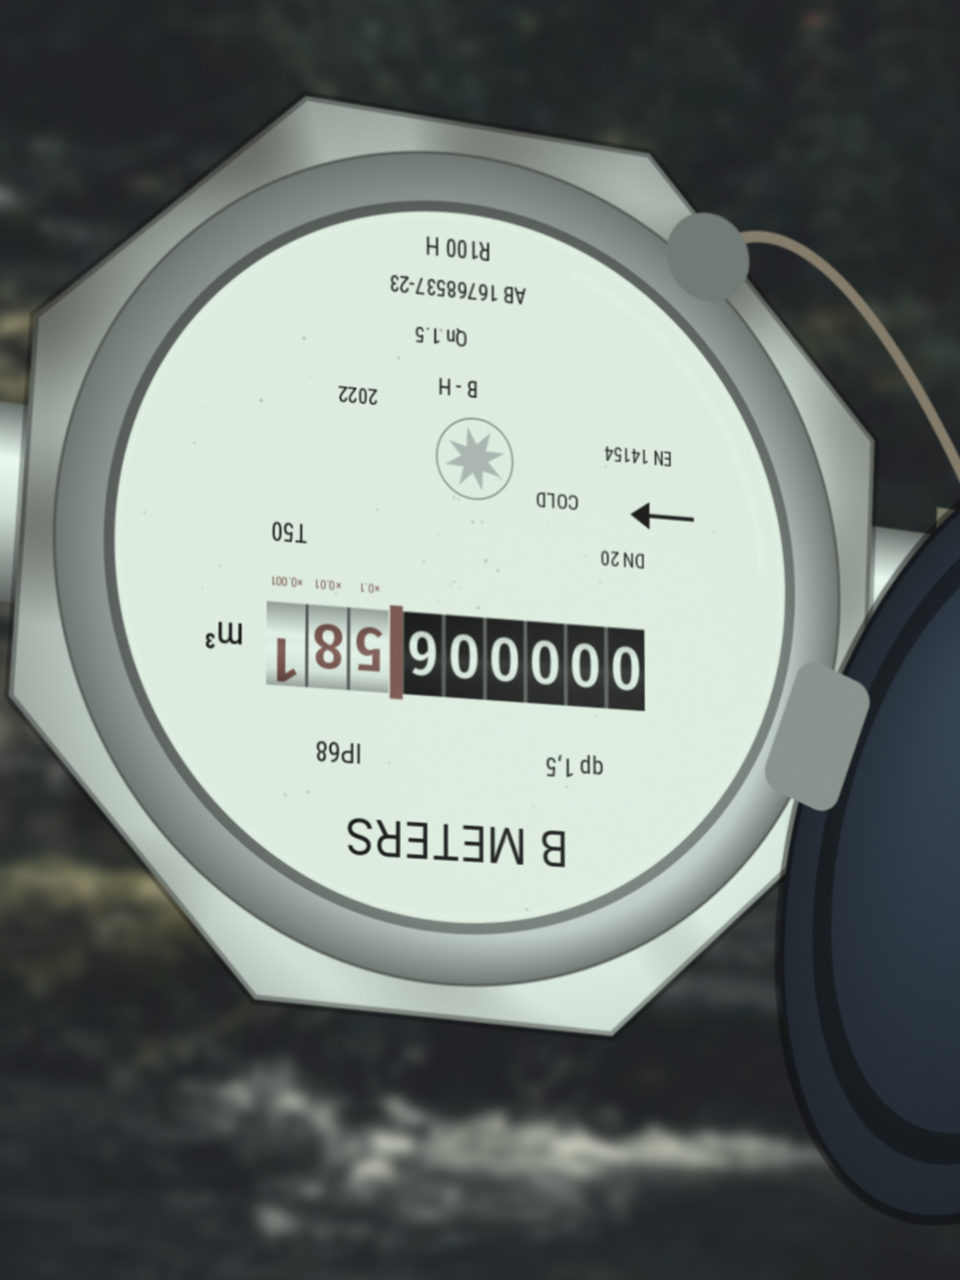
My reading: 6.581; m³
